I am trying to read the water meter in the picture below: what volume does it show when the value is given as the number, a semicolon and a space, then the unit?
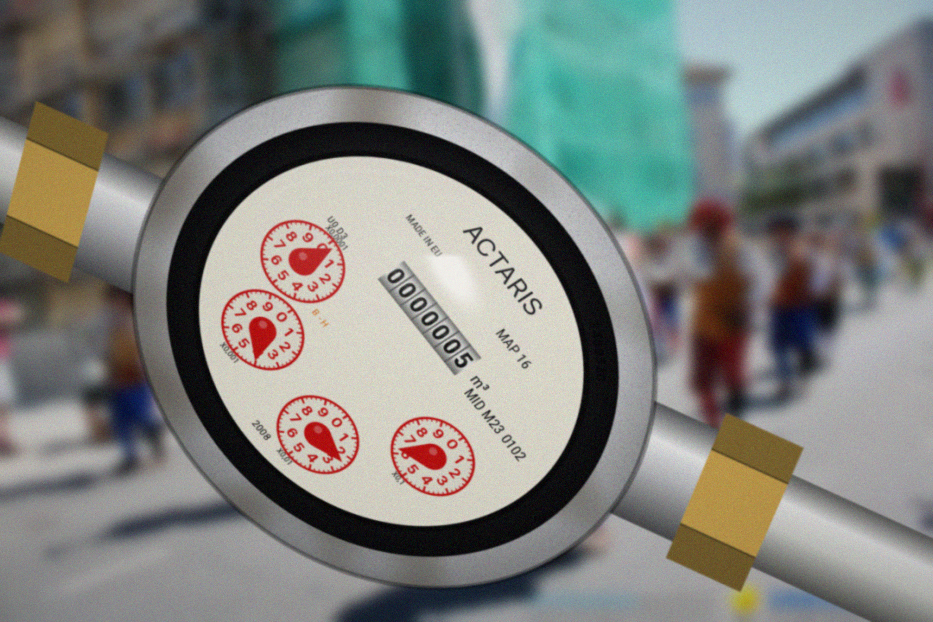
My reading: 5.6240; m³
